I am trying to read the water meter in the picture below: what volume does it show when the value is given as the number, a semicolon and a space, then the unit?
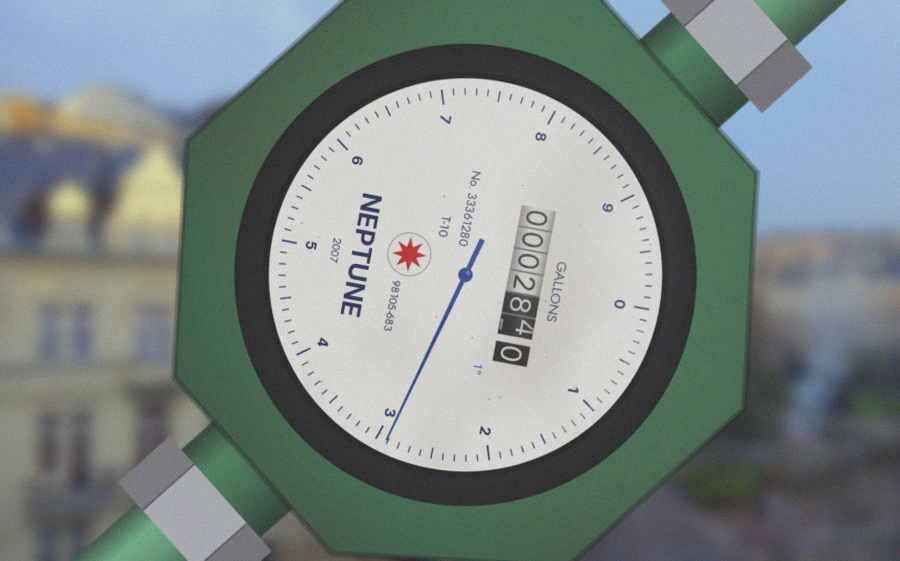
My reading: 2842.9; gal
